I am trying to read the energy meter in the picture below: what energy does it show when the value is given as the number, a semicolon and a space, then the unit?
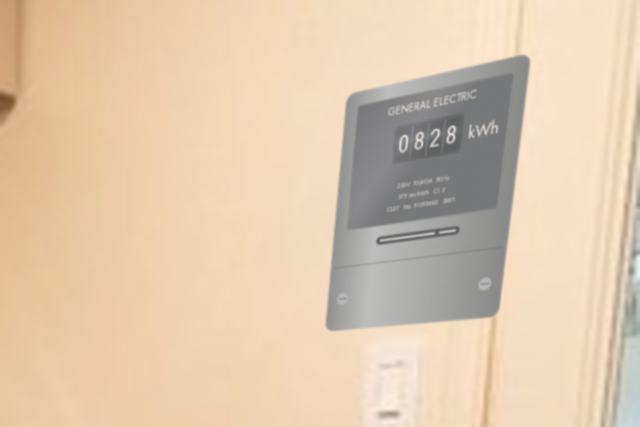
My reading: 828; kWh
